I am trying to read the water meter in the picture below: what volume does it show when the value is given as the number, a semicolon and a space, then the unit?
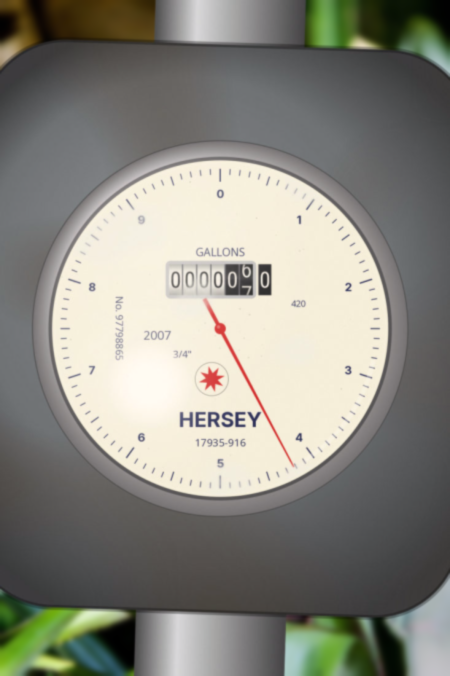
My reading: 64.2; gal
